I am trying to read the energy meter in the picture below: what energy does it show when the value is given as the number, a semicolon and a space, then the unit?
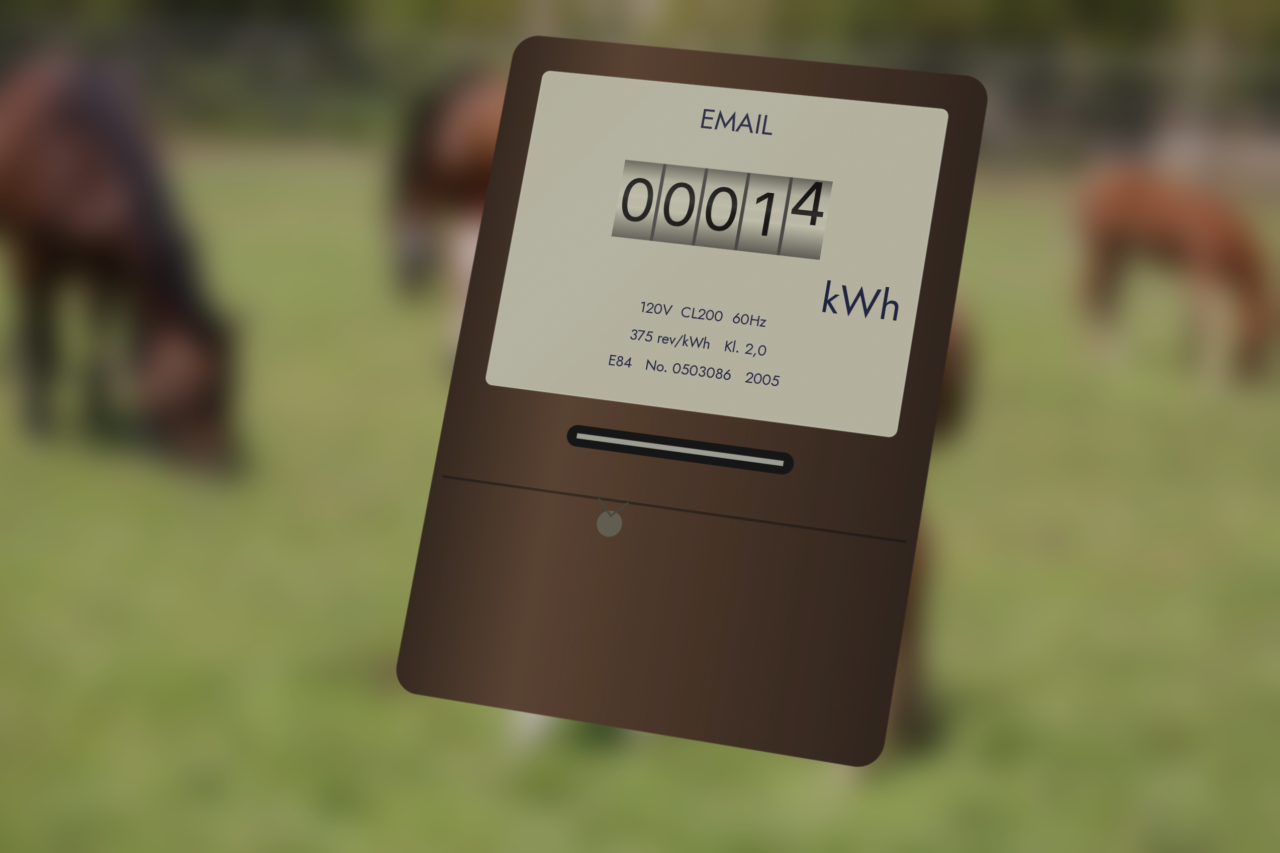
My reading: 14; kWh
